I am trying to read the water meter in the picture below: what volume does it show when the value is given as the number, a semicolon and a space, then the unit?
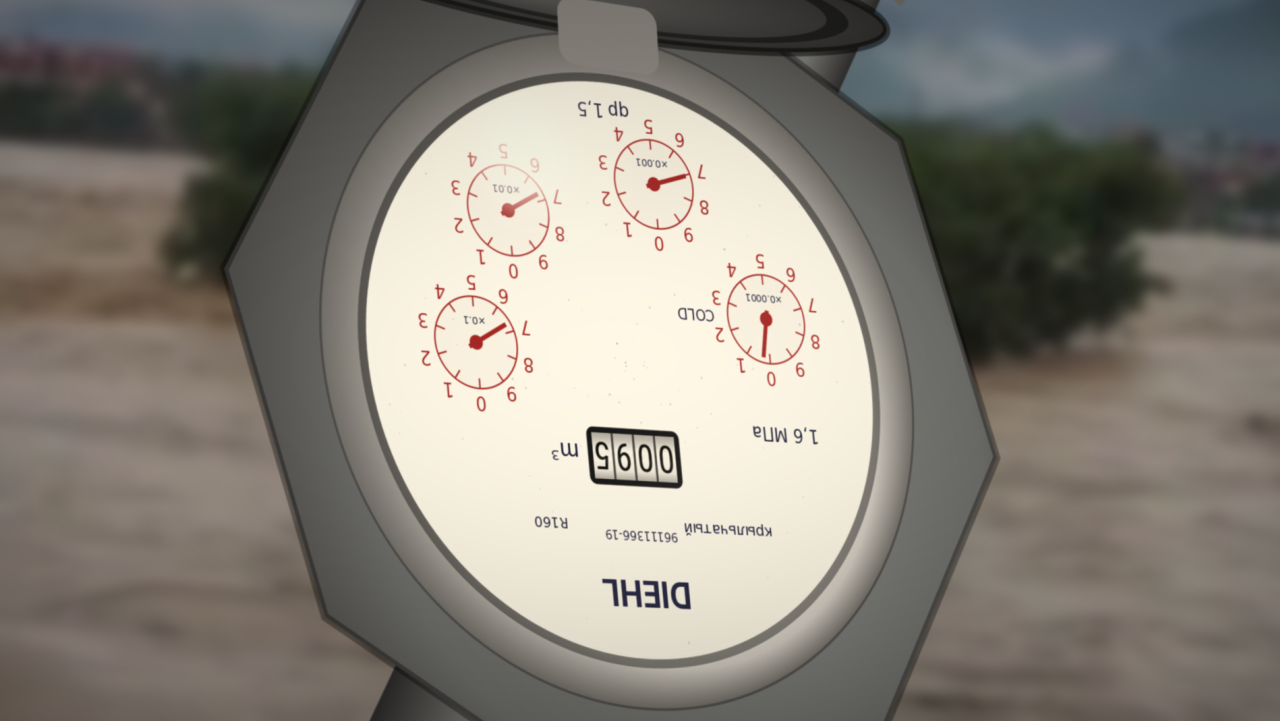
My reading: 95.6670; m³
